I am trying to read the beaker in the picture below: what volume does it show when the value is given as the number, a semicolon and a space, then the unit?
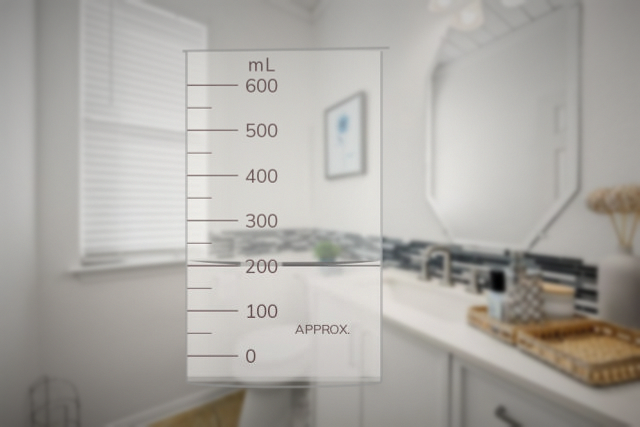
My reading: 200; mL
